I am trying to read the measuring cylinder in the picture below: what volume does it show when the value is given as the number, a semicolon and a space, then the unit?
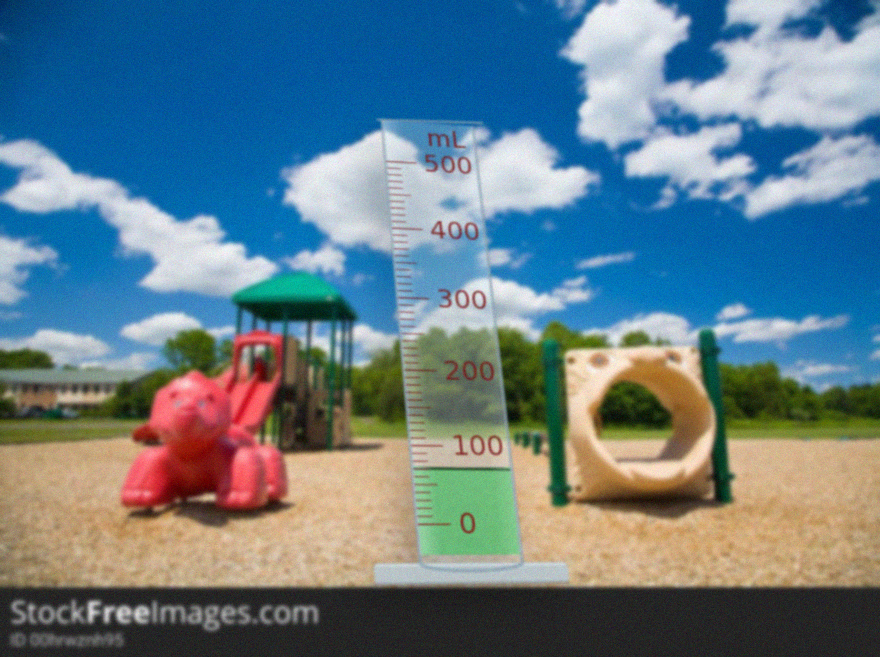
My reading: 70; mL
